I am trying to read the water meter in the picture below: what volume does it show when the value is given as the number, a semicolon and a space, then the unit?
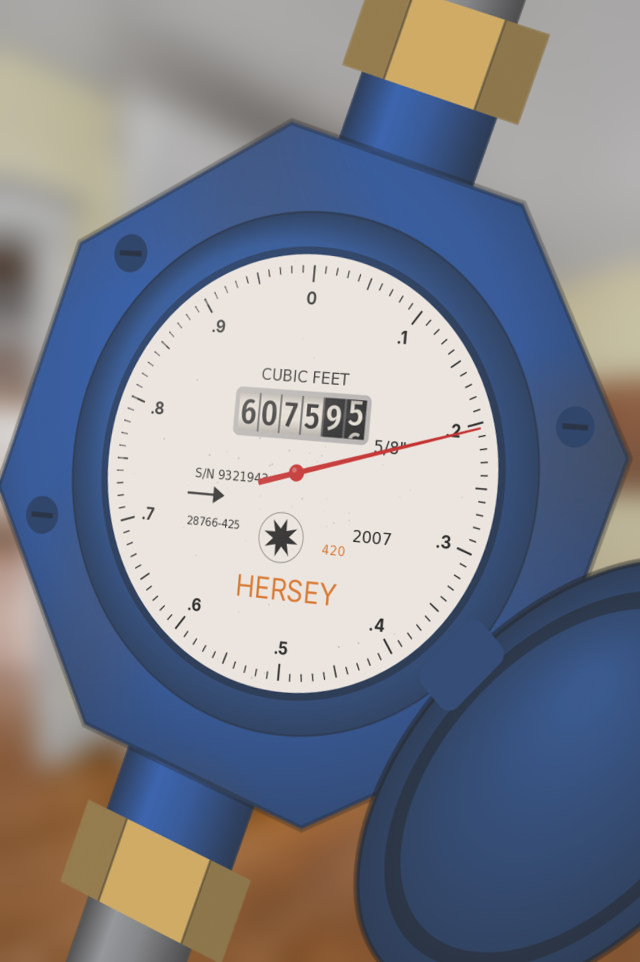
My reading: 607595.20; ft³
